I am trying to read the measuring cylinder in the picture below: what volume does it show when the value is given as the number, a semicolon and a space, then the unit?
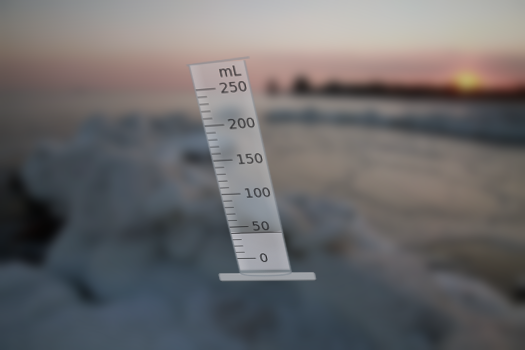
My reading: 40; mL
